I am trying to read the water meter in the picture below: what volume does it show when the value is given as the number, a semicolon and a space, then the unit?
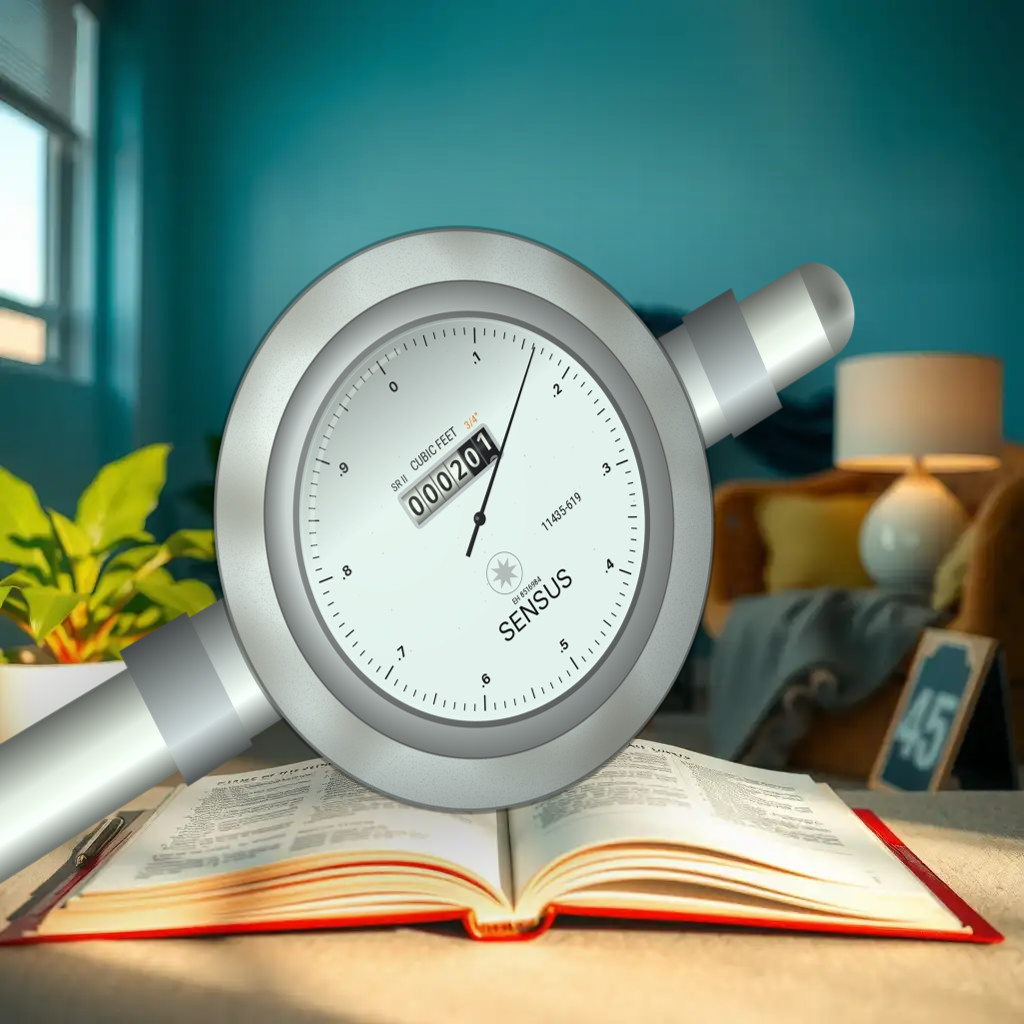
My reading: 201.16; ft³
